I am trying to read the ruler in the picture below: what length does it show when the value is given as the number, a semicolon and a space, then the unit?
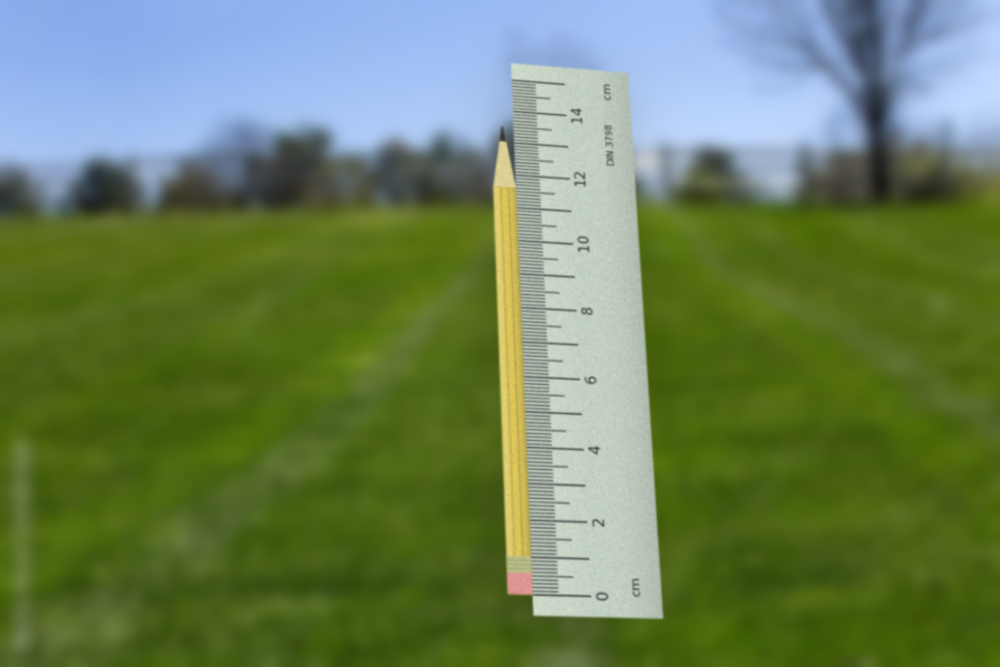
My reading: 13.5; cm
